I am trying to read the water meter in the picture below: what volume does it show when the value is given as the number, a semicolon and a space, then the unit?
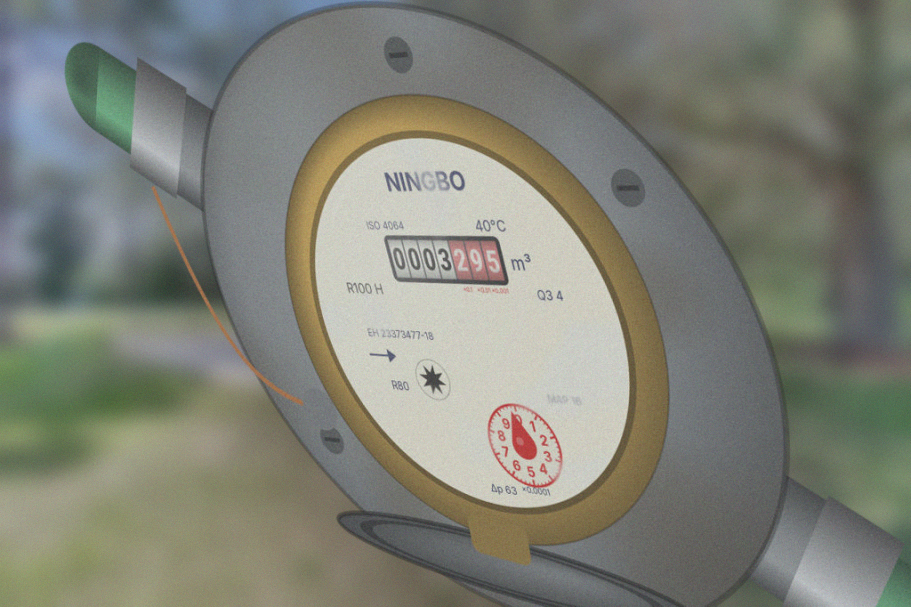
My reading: 3.2949; m³
